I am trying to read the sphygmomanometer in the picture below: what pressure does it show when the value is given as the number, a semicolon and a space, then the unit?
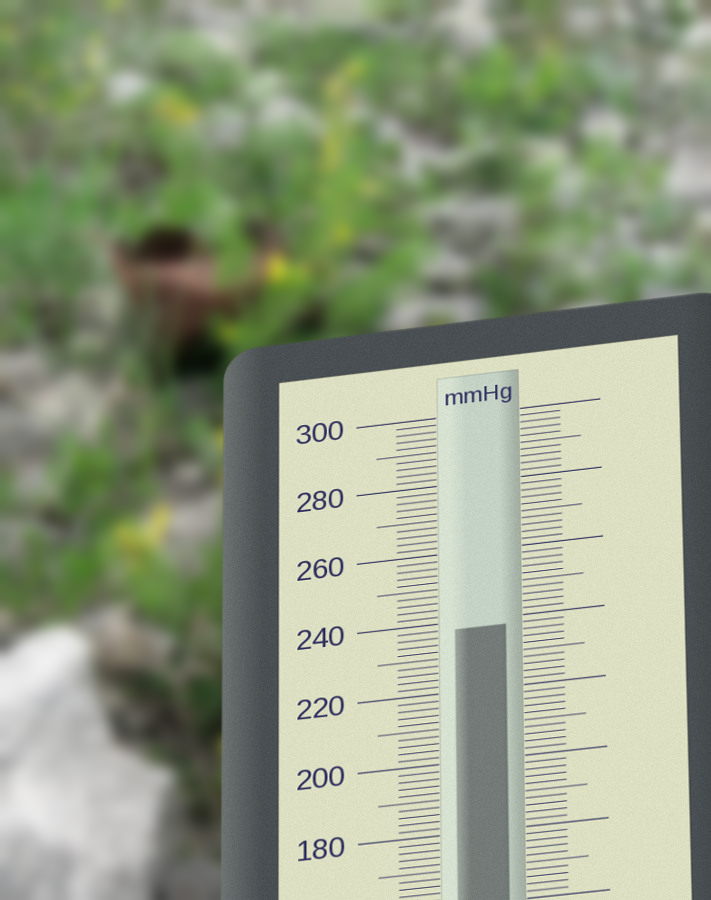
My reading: 238; mmHg
